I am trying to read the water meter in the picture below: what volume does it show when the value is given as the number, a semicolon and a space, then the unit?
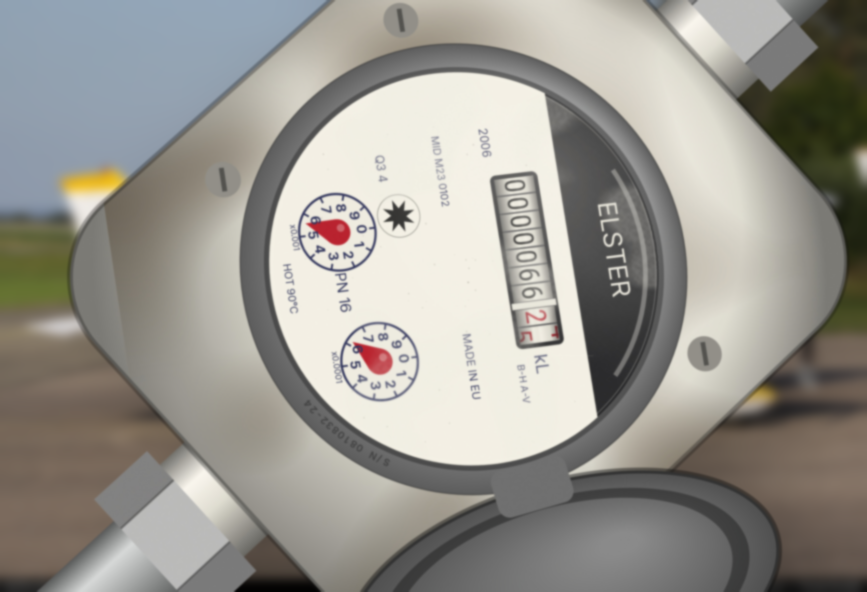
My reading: 66.2456; kL
